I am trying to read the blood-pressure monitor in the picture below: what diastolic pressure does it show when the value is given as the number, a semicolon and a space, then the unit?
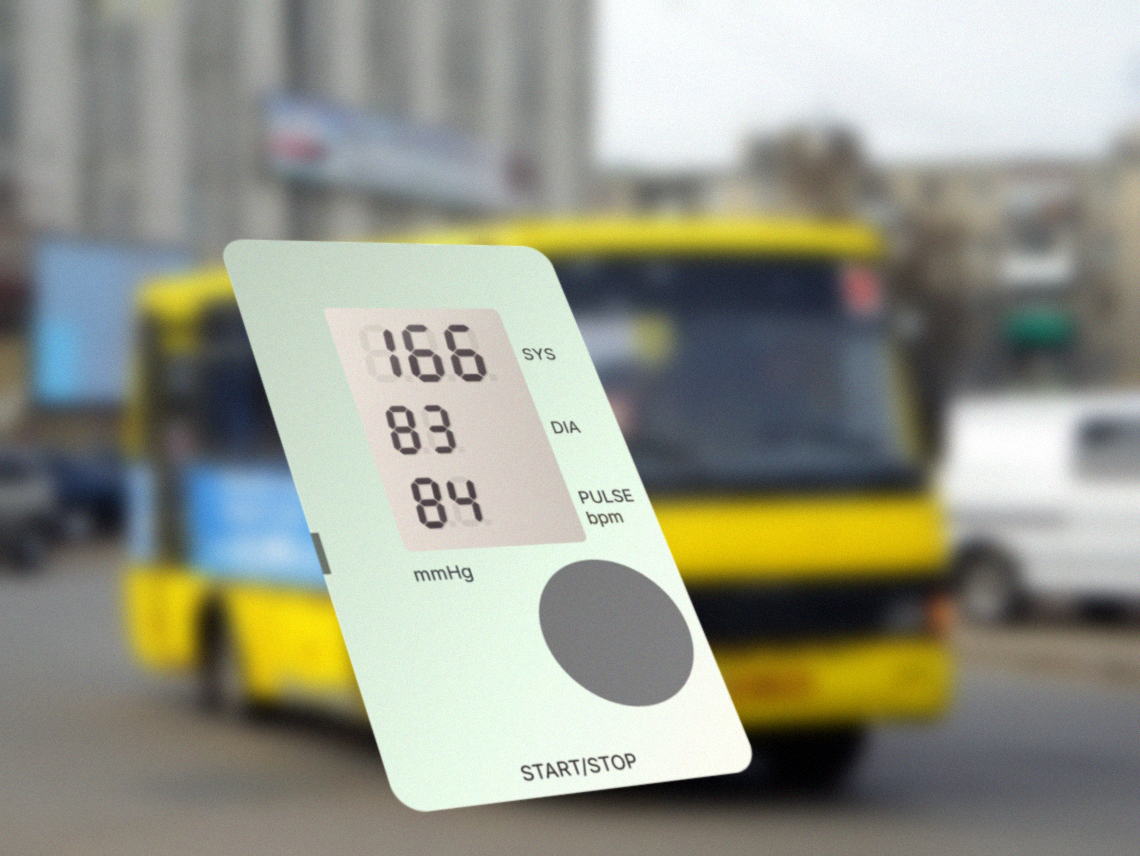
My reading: 83; mmHg
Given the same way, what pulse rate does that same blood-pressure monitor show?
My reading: 84; bpm
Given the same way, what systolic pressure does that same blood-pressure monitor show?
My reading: 166; mmHg
